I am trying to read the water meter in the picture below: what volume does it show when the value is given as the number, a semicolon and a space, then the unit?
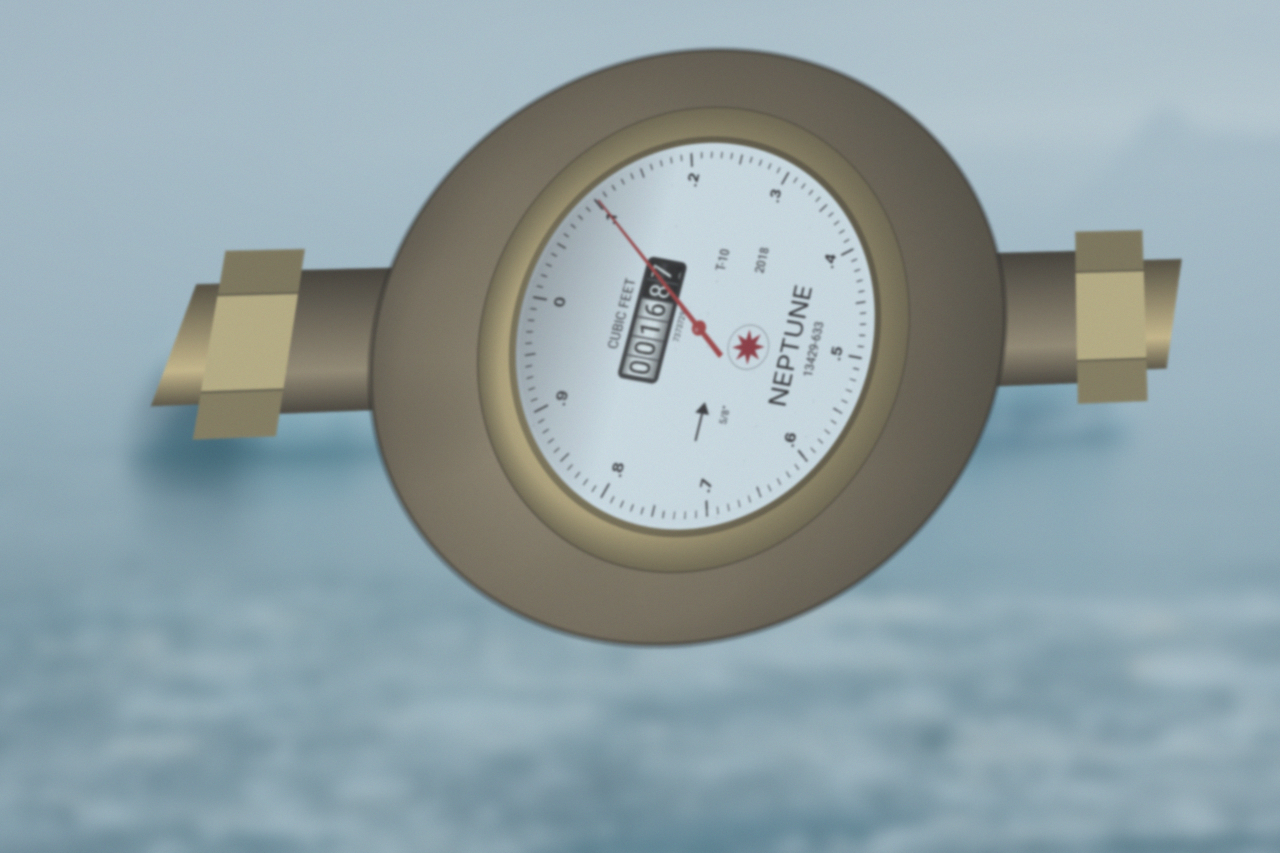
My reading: 1687.10; ft³
